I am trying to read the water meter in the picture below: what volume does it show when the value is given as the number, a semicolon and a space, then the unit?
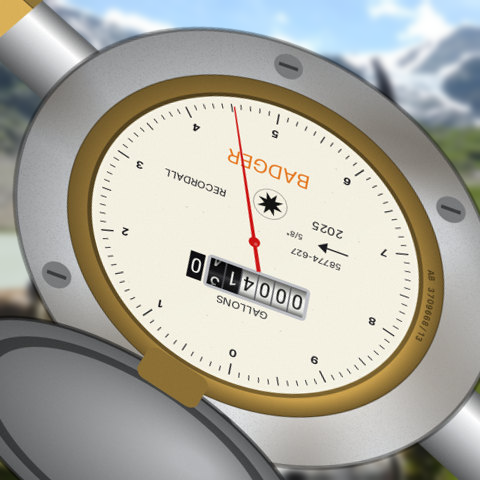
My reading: 4134.5; gal
